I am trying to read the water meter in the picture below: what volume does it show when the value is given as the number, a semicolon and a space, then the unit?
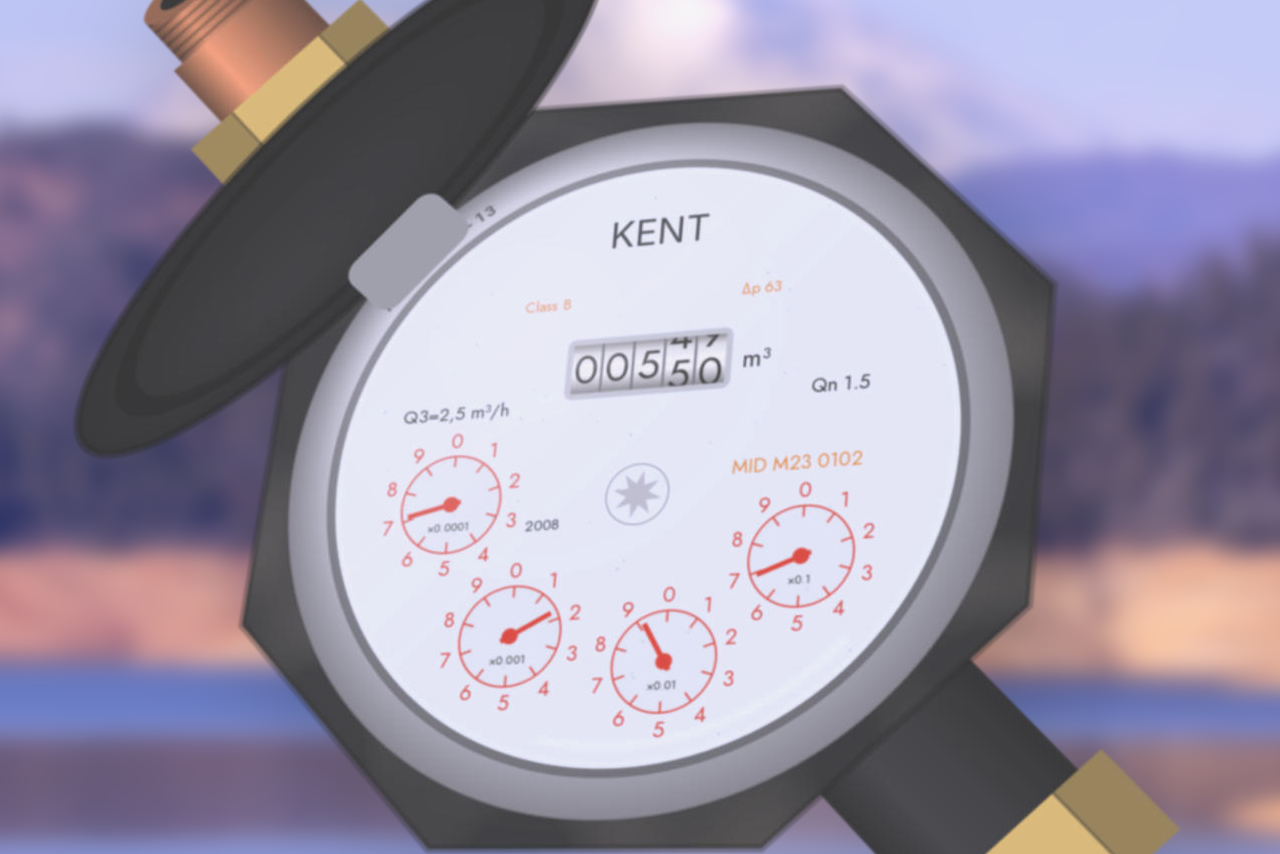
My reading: 549.6917; m³
